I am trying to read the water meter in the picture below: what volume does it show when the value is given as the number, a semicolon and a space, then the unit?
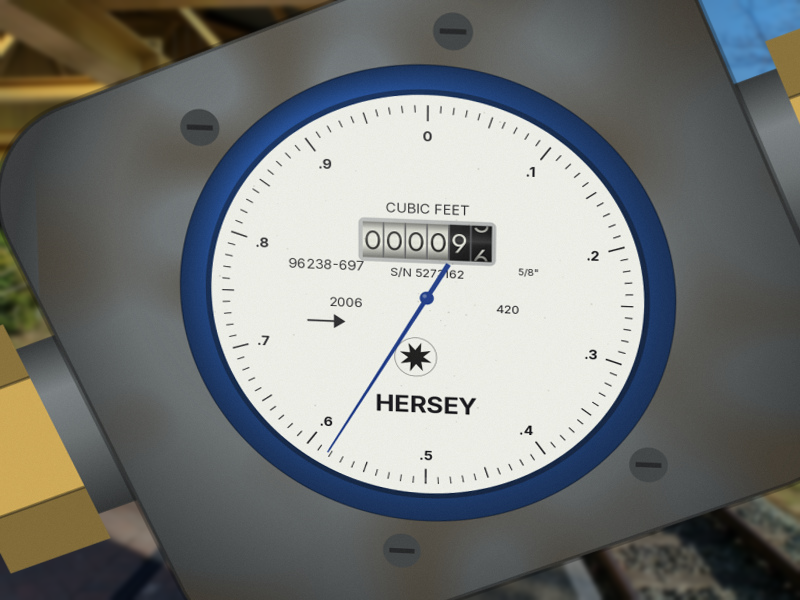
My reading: 95.58; ft³
